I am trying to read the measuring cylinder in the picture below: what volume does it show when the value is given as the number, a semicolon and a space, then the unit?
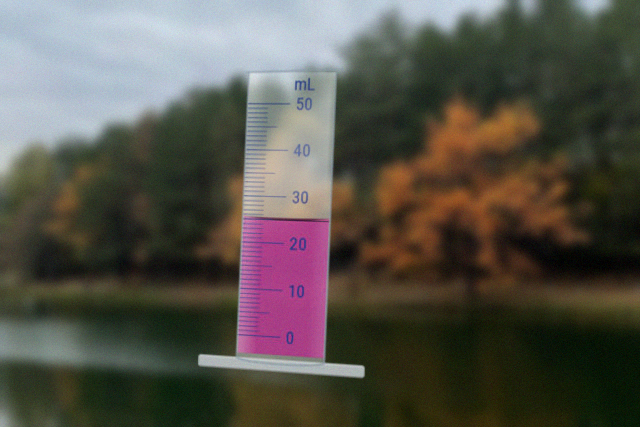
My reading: 25; mL
